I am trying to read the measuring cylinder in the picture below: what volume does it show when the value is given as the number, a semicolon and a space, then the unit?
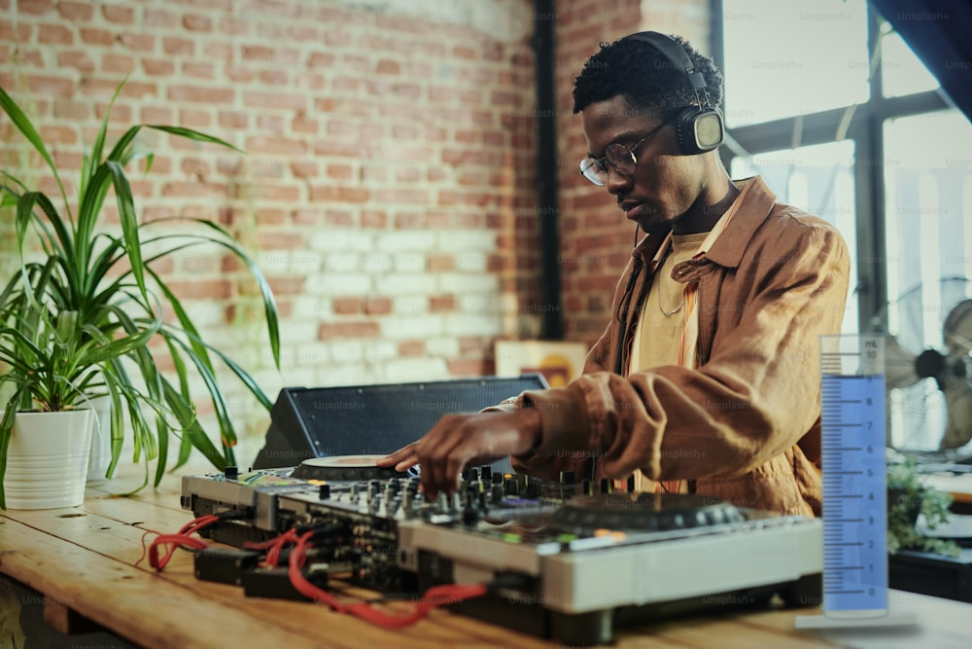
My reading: 9; mL
